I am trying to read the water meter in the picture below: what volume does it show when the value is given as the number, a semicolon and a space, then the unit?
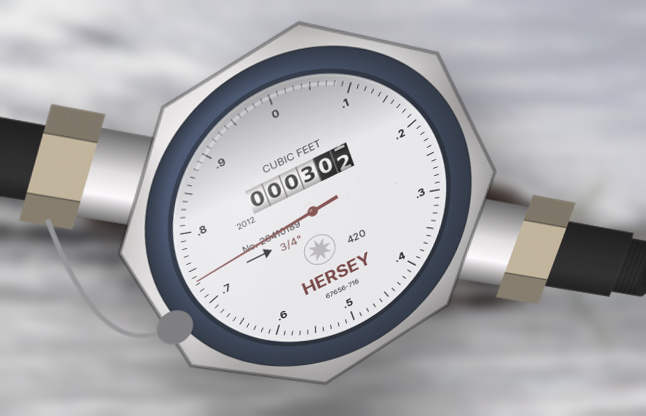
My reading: 301.73; ft³
